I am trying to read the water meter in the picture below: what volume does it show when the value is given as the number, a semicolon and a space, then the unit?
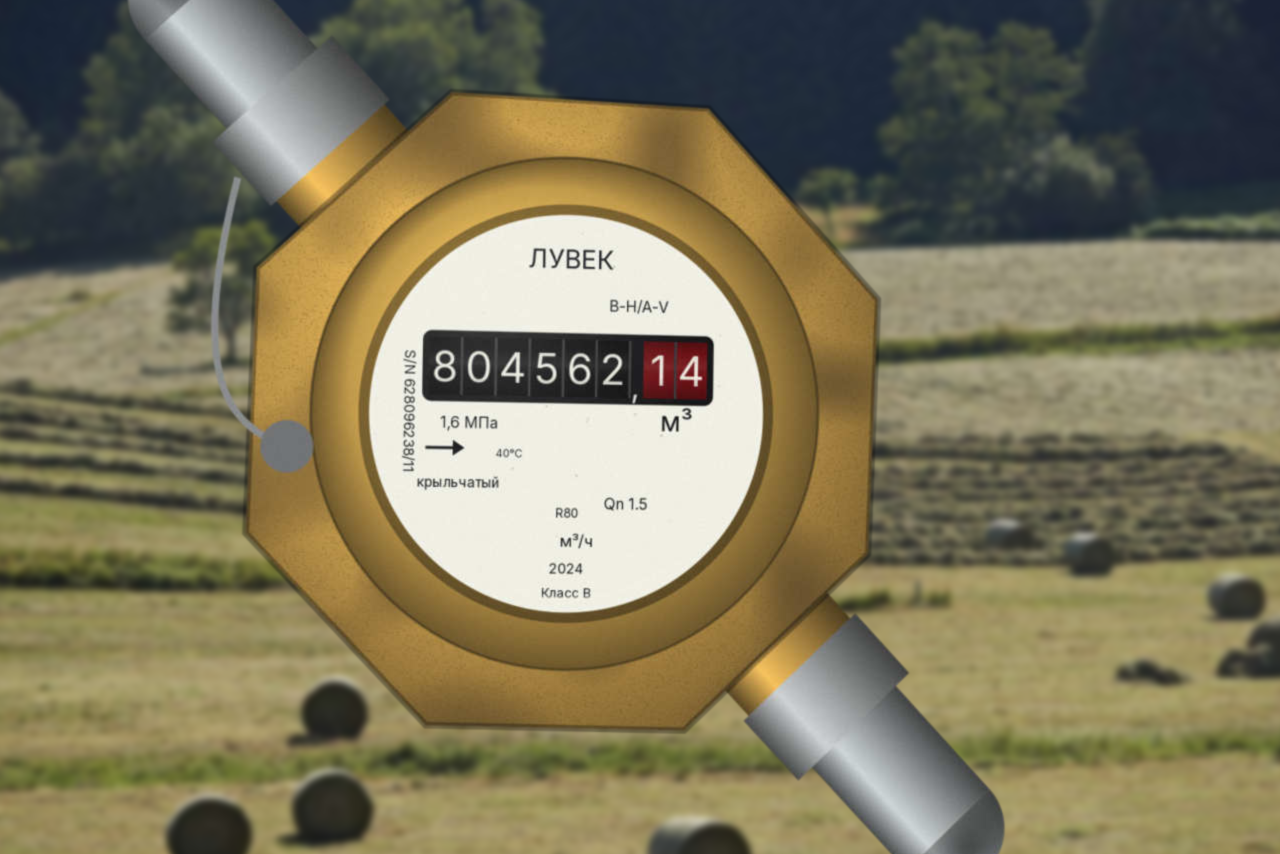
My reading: 804562.14; m³
